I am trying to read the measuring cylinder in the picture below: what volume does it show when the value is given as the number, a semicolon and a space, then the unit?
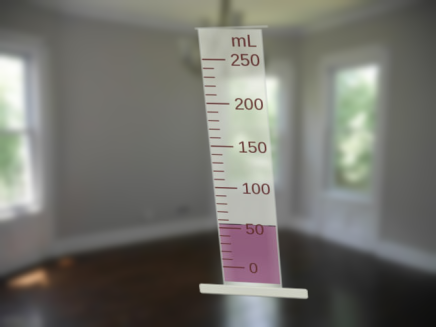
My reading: 55; mL
